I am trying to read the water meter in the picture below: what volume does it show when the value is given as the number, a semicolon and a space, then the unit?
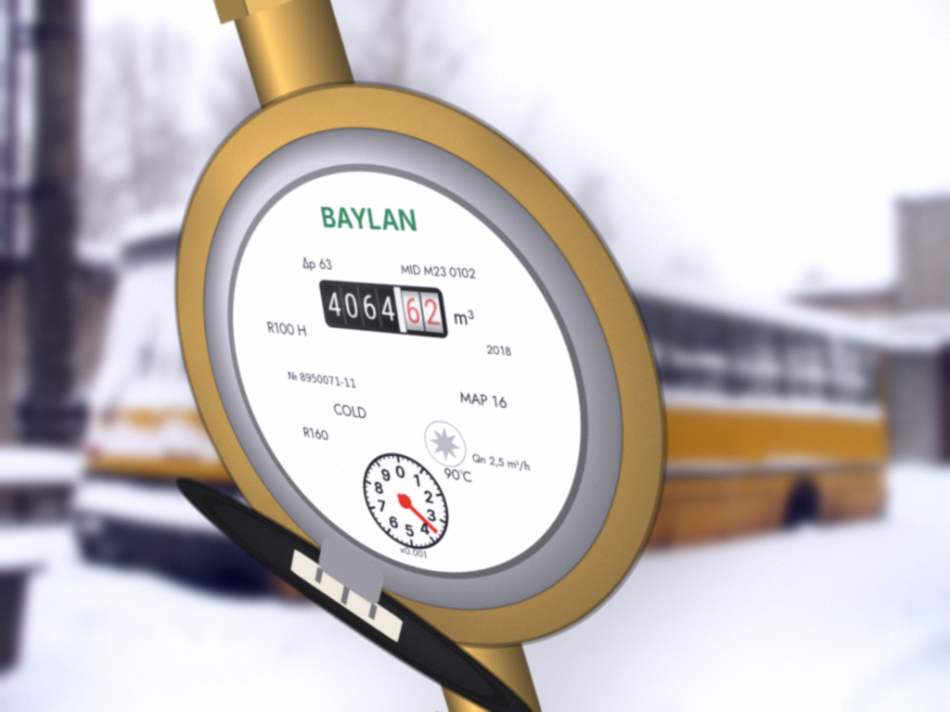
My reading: 4064.623; m³
